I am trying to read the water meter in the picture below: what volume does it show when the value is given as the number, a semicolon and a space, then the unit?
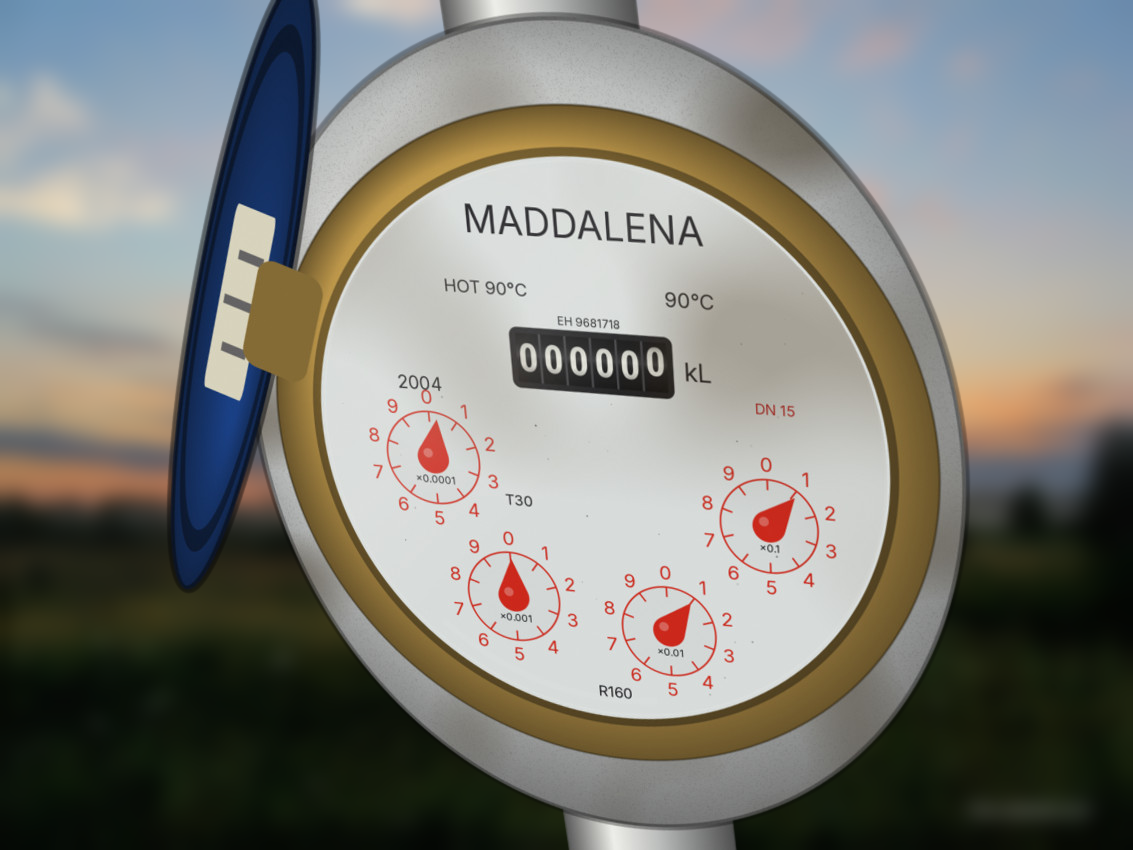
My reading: 0.1100; kL
